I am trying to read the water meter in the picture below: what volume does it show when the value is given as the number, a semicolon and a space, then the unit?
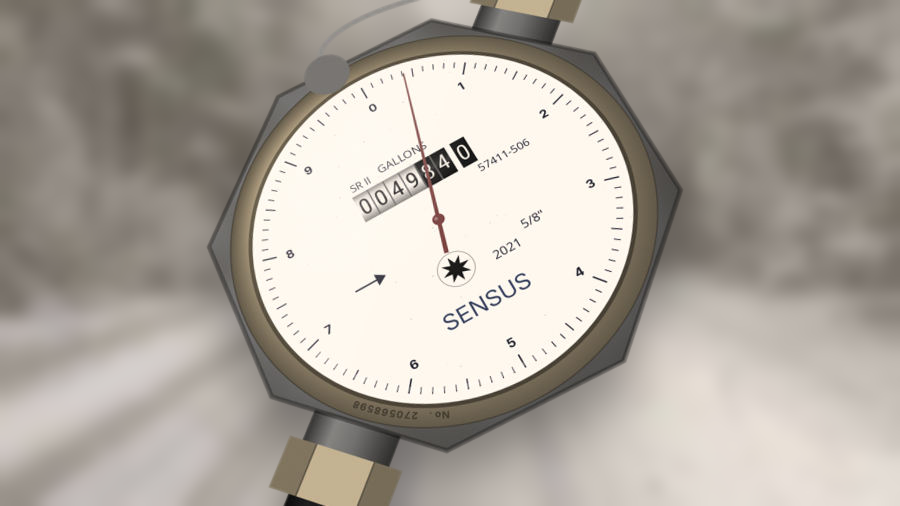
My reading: 49840.4; gal
